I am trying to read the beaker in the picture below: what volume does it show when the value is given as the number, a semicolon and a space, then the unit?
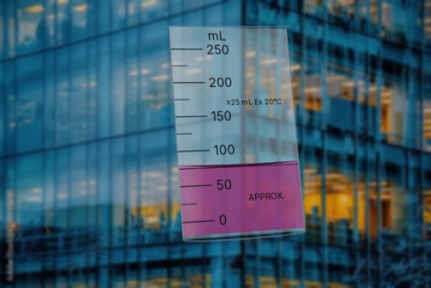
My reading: 75; mL
